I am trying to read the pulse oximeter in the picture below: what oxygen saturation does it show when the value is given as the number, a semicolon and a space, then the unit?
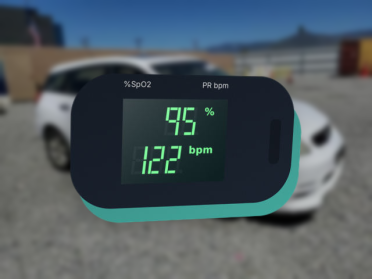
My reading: 95; %
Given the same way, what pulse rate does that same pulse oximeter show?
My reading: 122; bpm
